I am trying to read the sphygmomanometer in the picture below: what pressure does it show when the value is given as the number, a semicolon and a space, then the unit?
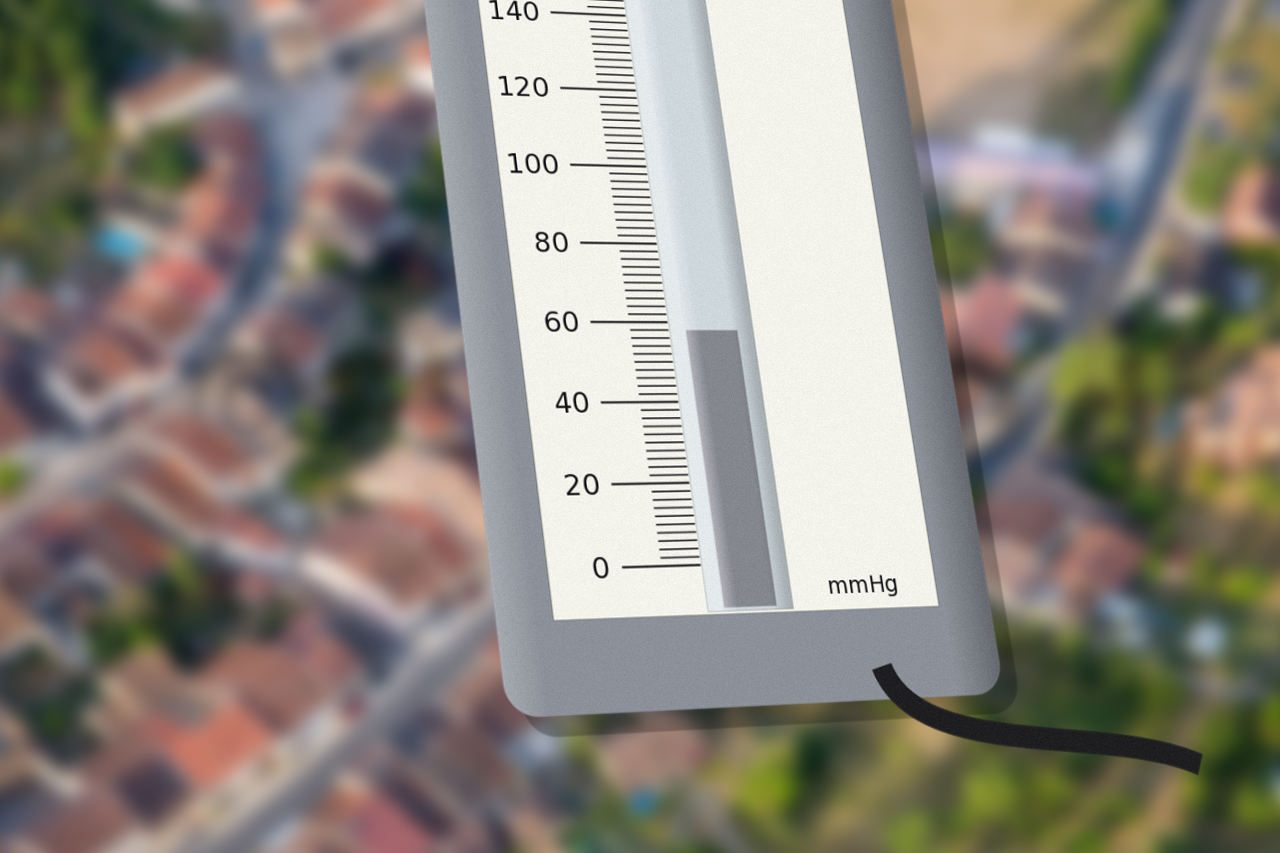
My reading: 58; mmHg
